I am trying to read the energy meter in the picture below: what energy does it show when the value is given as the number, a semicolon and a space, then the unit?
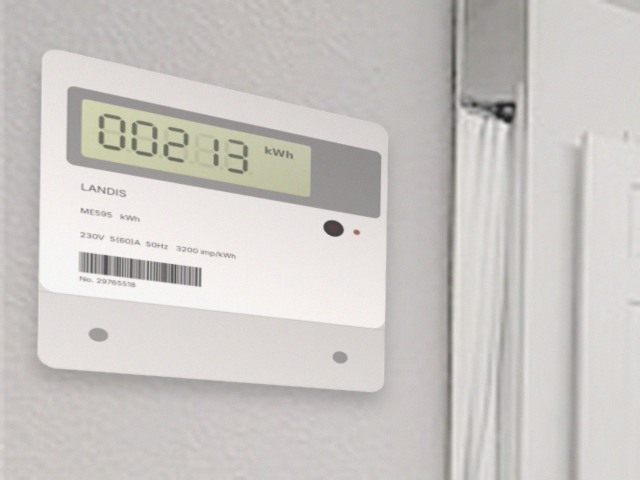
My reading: 213; kWh
